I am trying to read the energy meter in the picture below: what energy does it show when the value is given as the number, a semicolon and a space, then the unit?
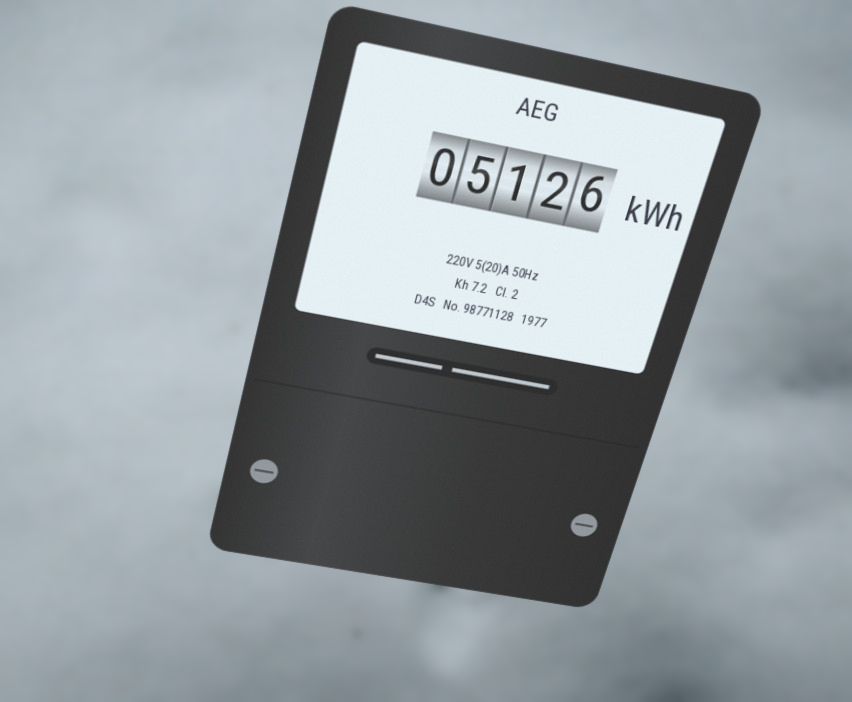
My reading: 5126; kWh
